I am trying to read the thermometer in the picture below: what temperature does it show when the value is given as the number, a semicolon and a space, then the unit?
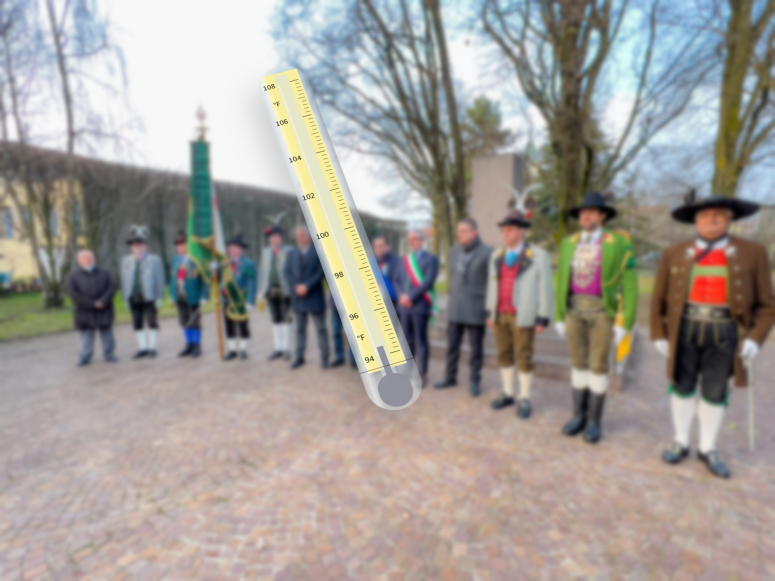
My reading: 94.4; °F
